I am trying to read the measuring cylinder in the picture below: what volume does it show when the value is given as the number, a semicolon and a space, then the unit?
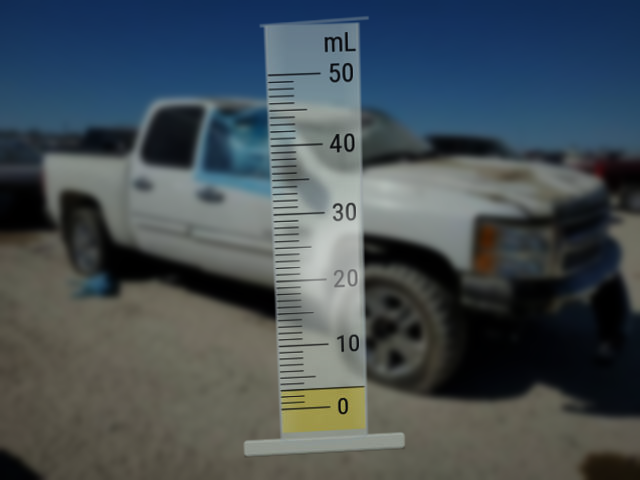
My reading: 3; mL
